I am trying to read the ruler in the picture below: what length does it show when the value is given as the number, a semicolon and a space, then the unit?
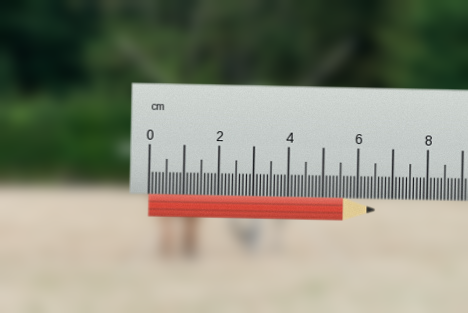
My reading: 6.5; cm
